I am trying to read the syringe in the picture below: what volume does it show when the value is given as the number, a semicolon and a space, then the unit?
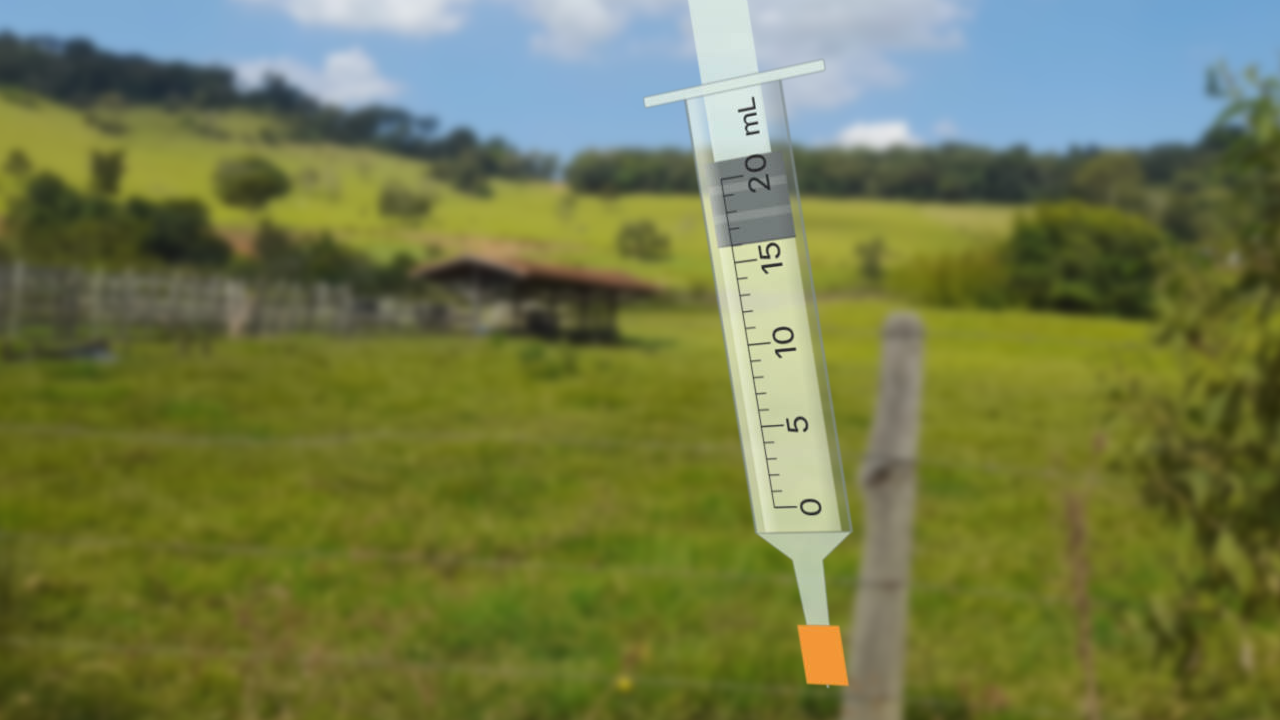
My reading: 16; mL
